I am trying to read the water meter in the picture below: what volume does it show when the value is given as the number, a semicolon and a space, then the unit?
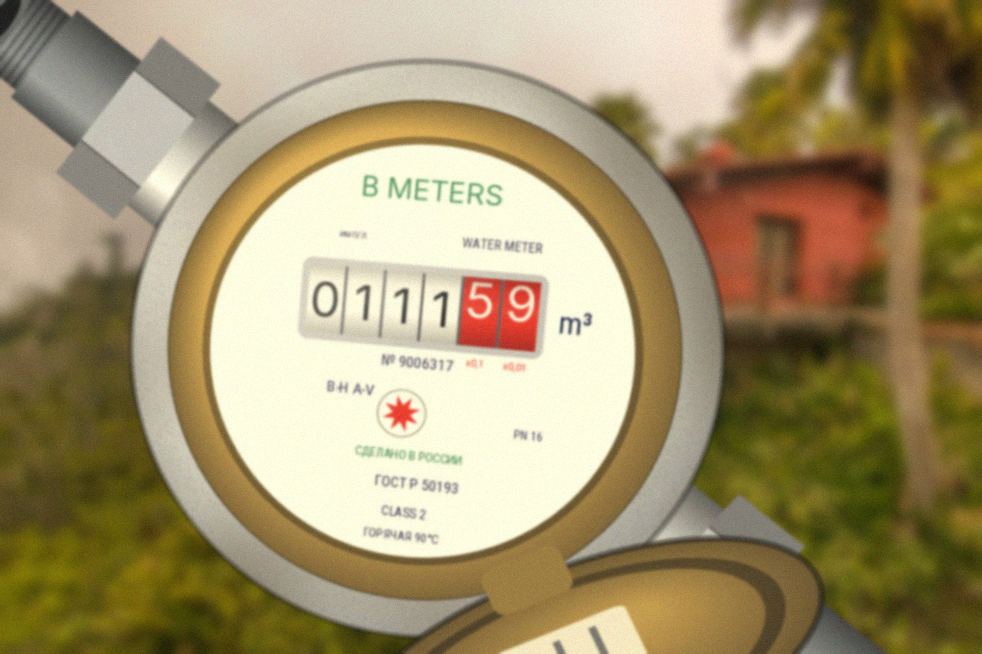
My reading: 111.59; m³
